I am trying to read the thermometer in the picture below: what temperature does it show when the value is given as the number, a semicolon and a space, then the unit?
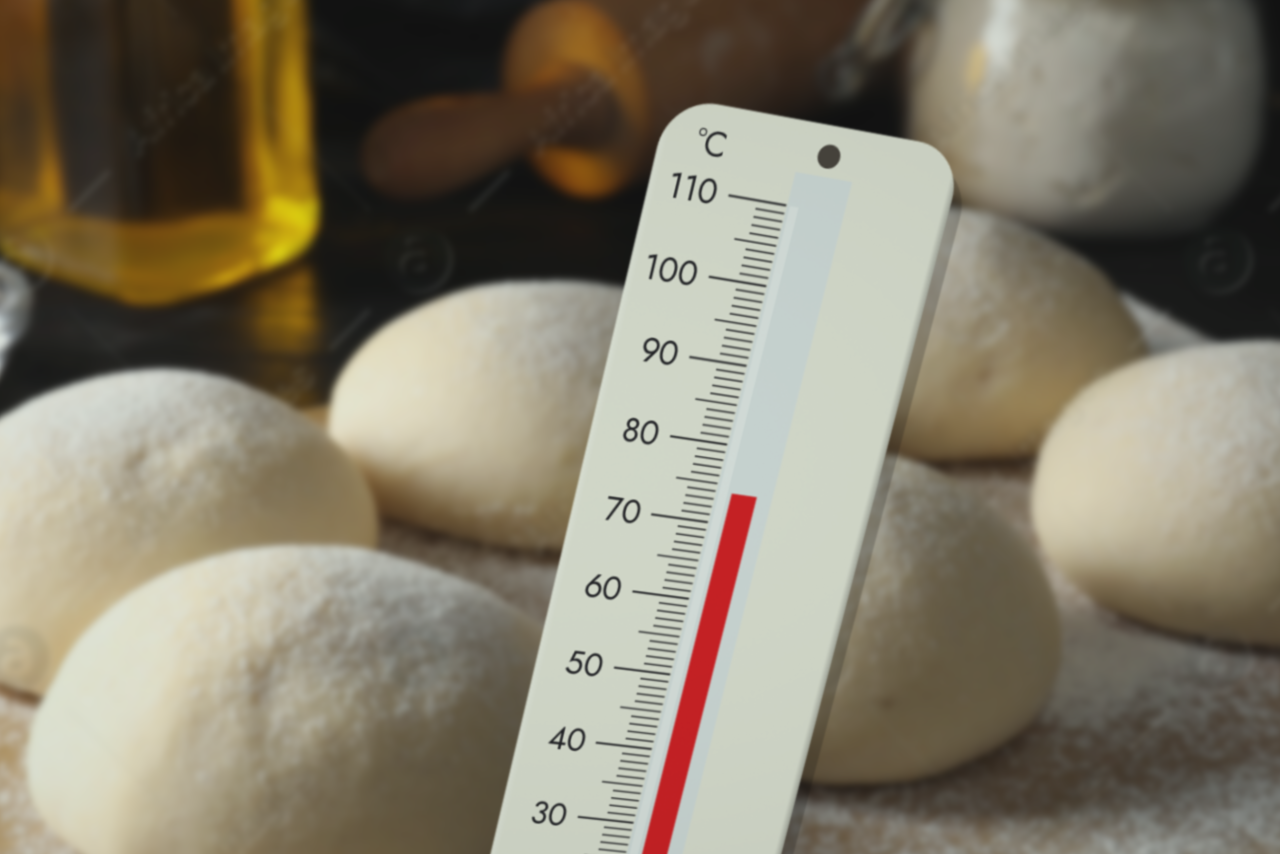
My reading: 74; °C
